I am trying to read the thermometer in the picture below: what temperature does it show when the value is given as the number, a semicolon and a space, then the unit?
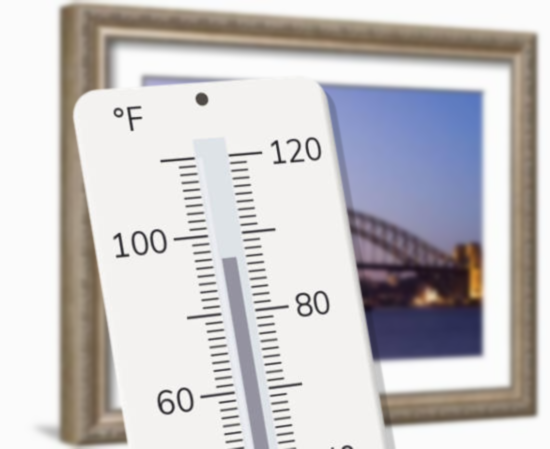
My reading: 94; °F
